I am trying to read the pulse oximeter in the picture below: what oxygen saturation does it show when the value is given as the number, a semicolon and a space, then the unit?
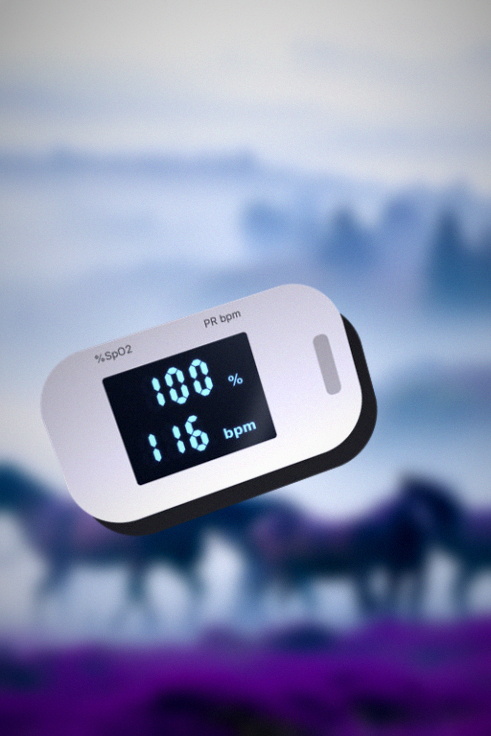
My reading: 100; %
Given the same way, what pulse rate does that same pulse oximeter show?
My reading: 116; bpm
